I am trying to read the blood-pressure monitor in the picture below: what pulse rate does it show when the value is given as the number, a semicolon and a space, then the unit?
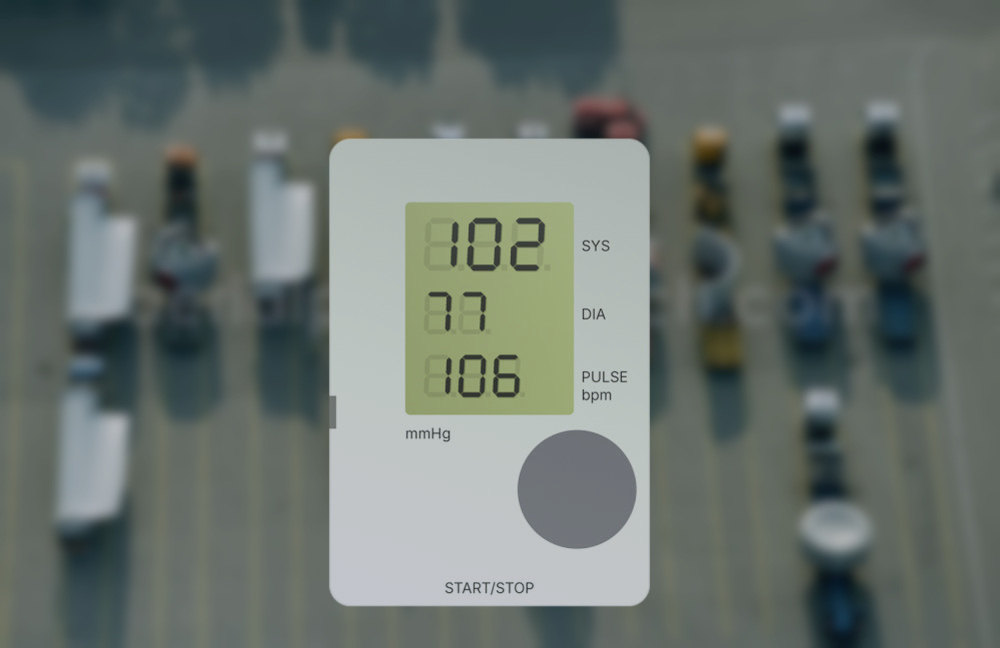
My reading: 106; bpm
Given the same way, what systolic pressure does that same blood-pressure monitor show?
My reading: 102; mmHg
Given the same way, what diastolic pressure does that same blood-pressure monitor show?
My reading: 77; mmHg
